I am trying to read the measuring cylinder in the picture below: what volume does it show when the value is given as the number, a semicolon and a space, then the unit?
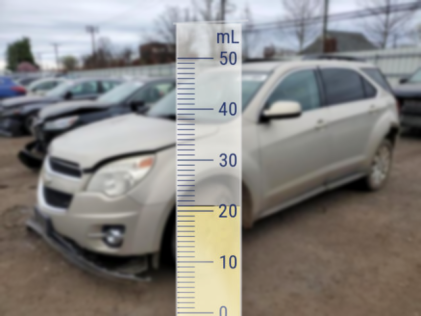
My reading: 21; mL
